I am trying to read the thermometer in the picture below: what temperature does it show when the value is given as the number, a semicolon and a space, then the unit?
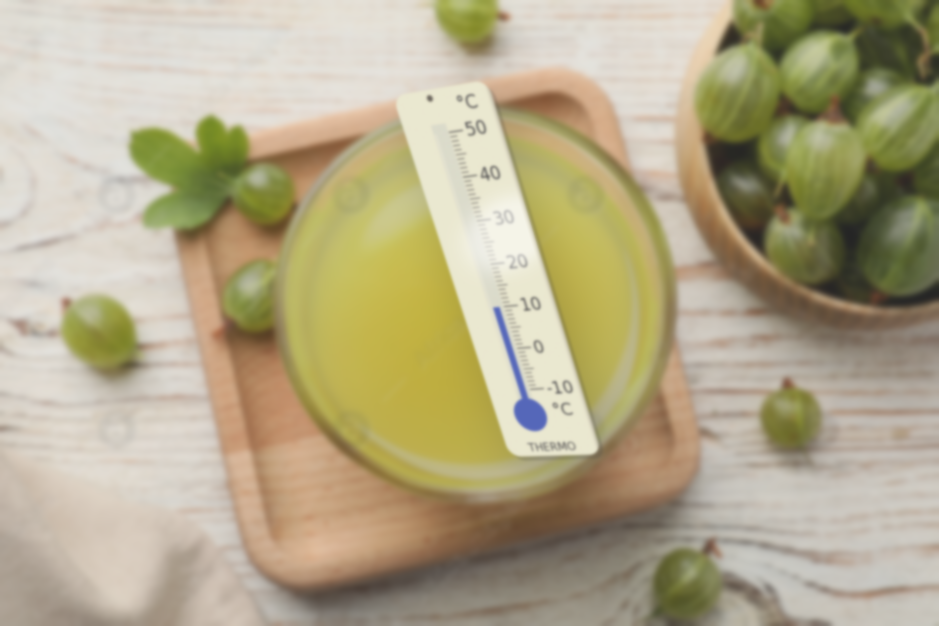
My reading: 10; °C
